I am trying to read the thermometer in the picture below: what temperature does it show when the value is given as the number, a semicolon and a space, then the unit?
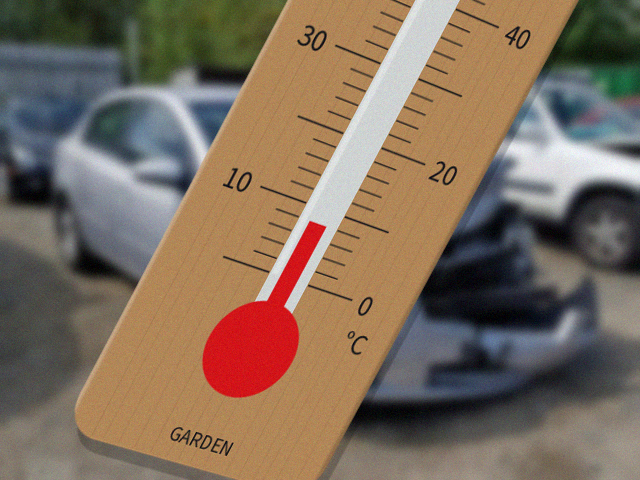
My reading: 8; °C
